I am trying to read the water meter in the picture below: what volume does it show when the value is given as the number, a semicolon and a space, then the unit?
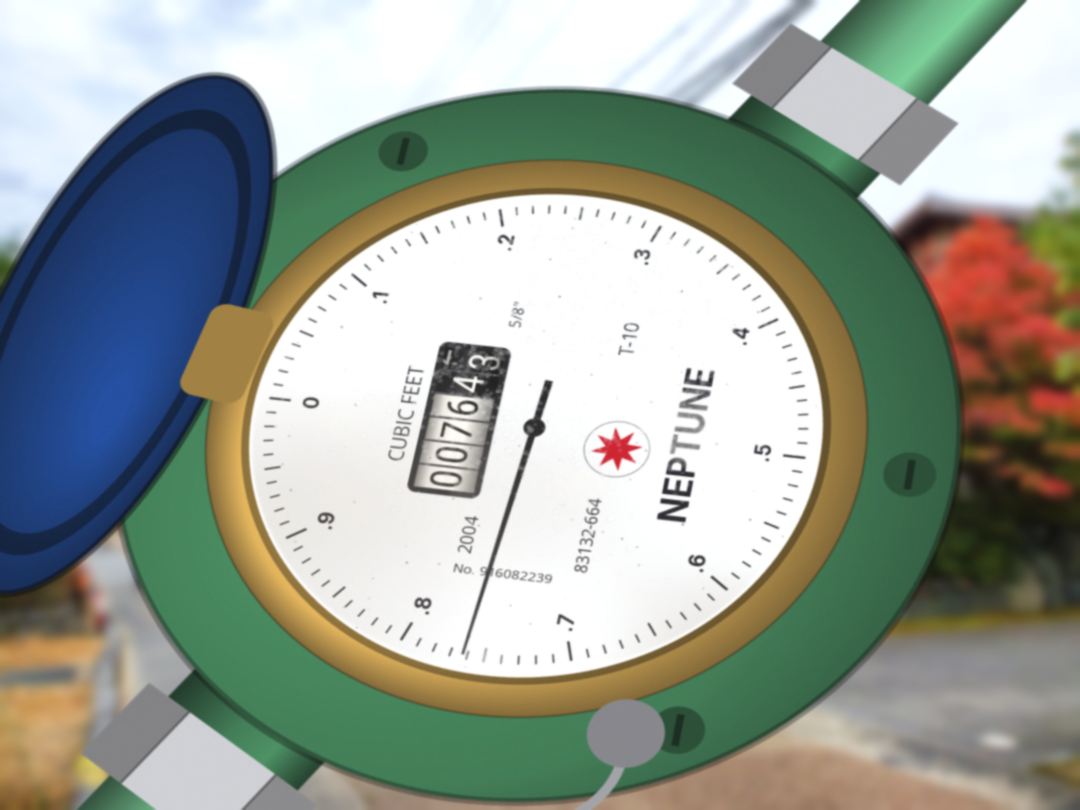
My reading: 7642.76; ft³
